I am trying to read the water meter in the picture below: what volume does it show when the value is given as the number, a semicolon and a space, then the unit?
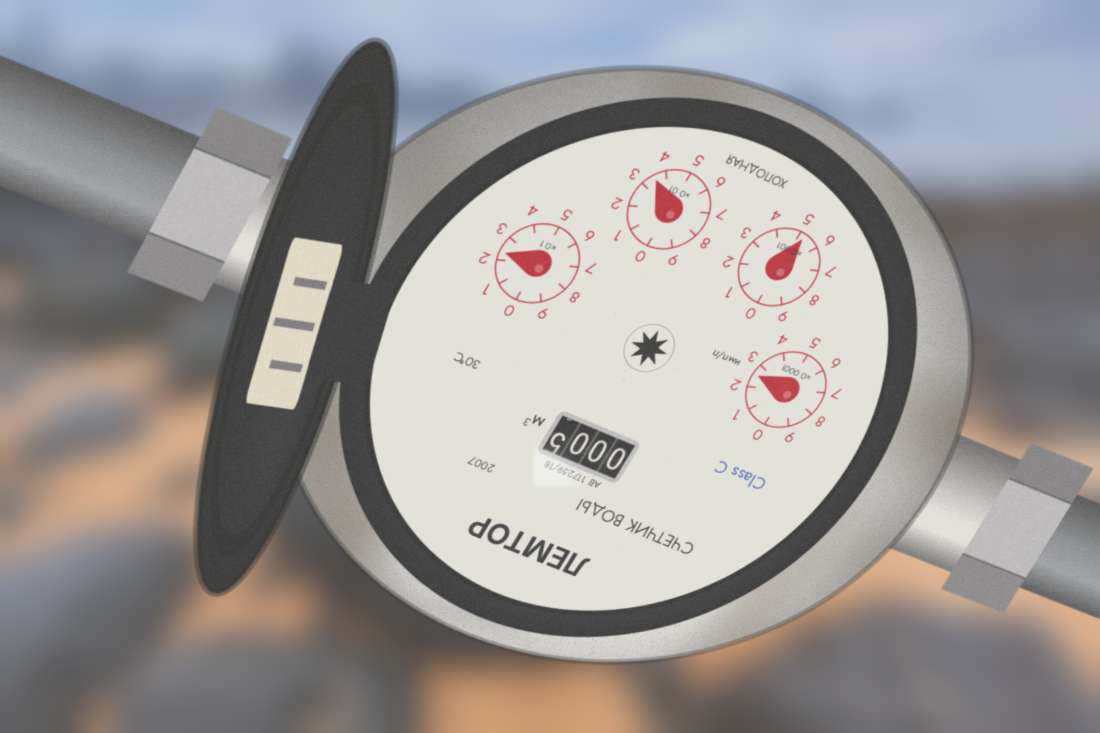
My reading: 5.2352; m³
